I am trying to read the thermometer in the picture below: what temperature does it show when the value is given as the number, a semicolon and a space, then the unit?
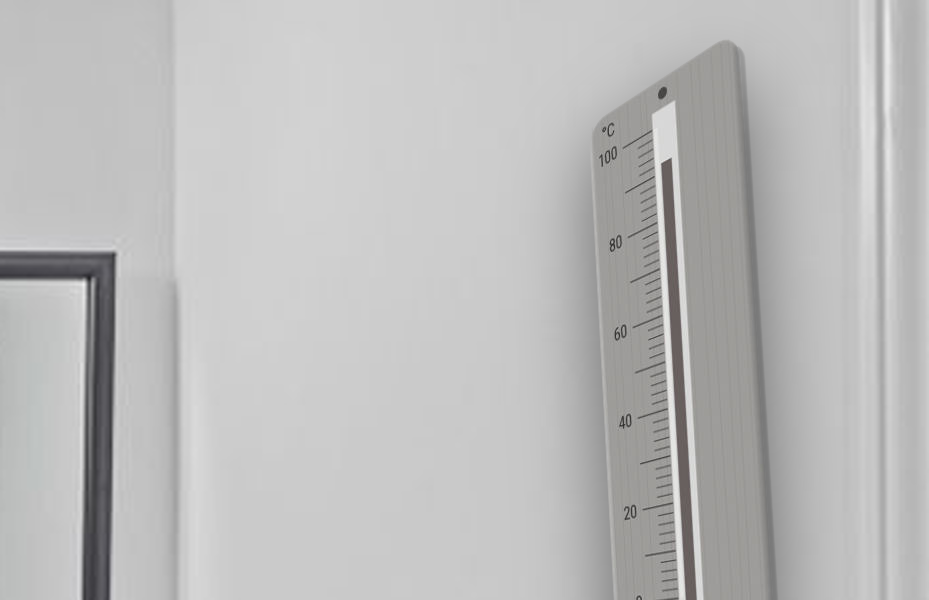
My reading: 92; °C
